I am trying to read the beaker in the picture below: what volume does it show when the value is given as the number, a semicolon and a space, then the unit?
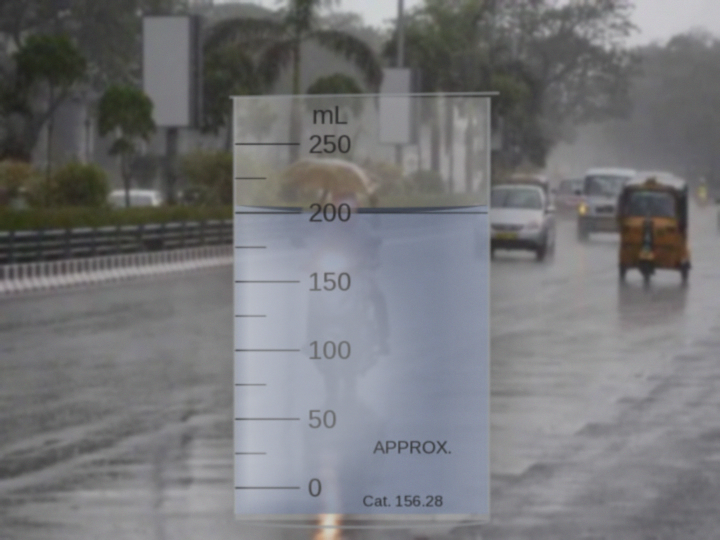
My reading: 200; mL
